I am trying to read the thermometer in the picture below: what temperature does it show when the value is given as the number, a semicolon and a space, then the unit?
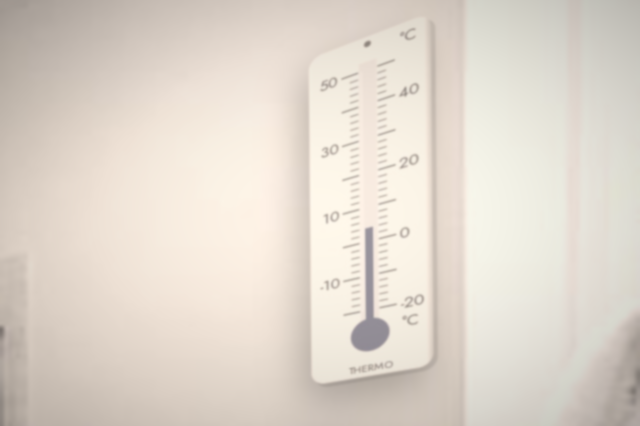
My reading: 4; °C
